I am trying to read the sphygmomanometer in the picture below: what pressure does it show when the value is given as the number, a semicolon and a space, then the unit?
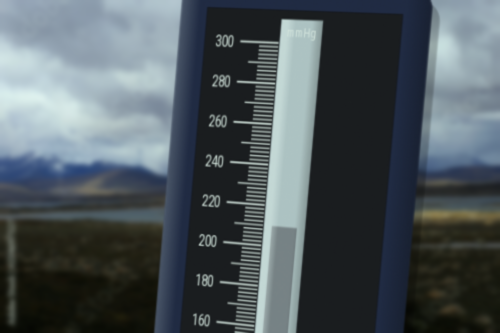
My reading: 210; mmHg
